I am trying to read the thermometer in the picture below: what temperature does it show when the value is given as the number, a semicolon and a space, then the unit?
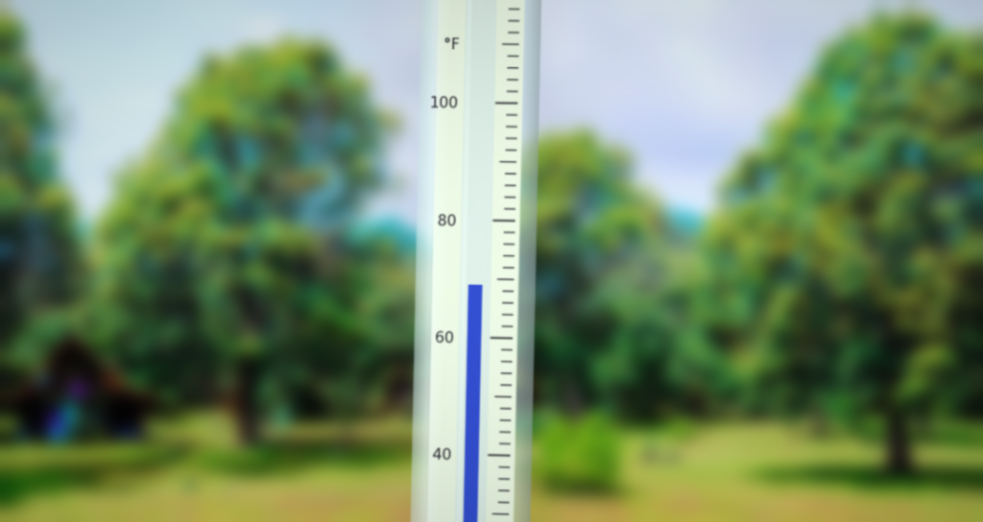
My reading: 69; °F
